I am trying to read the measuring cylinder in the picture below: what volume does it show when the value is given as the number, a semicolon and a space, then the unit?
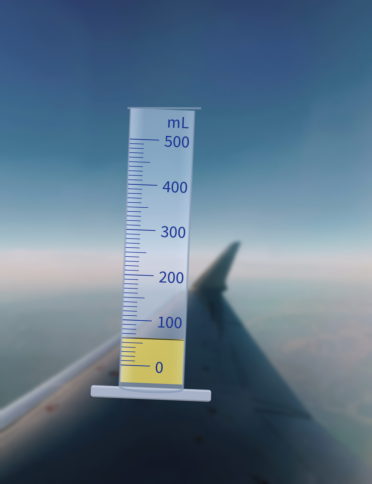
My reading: 60; mL
